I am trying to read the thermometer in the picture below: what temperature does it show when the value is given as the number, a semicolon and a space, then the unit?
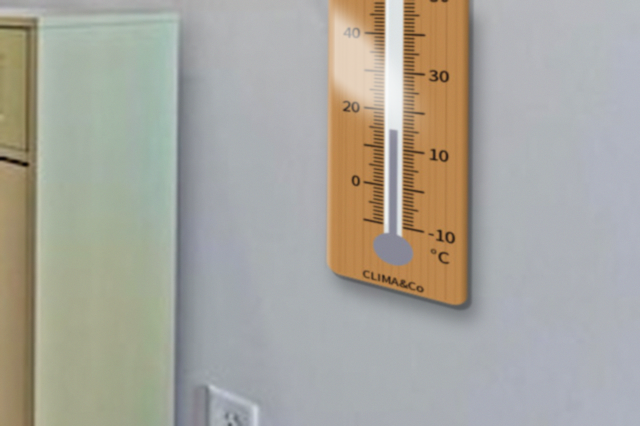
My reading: 15; °C
